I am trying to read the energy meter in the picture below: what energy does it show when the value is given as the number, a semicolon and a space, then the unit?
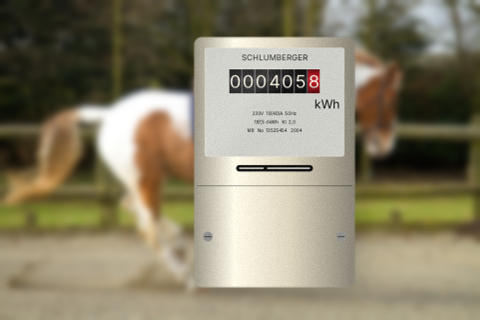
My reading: 405.8; kWh
